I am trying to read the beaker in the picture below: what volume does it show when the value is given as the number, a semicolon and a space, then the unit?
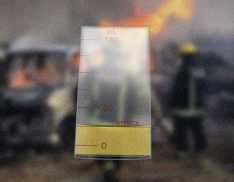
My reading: 25; mL
